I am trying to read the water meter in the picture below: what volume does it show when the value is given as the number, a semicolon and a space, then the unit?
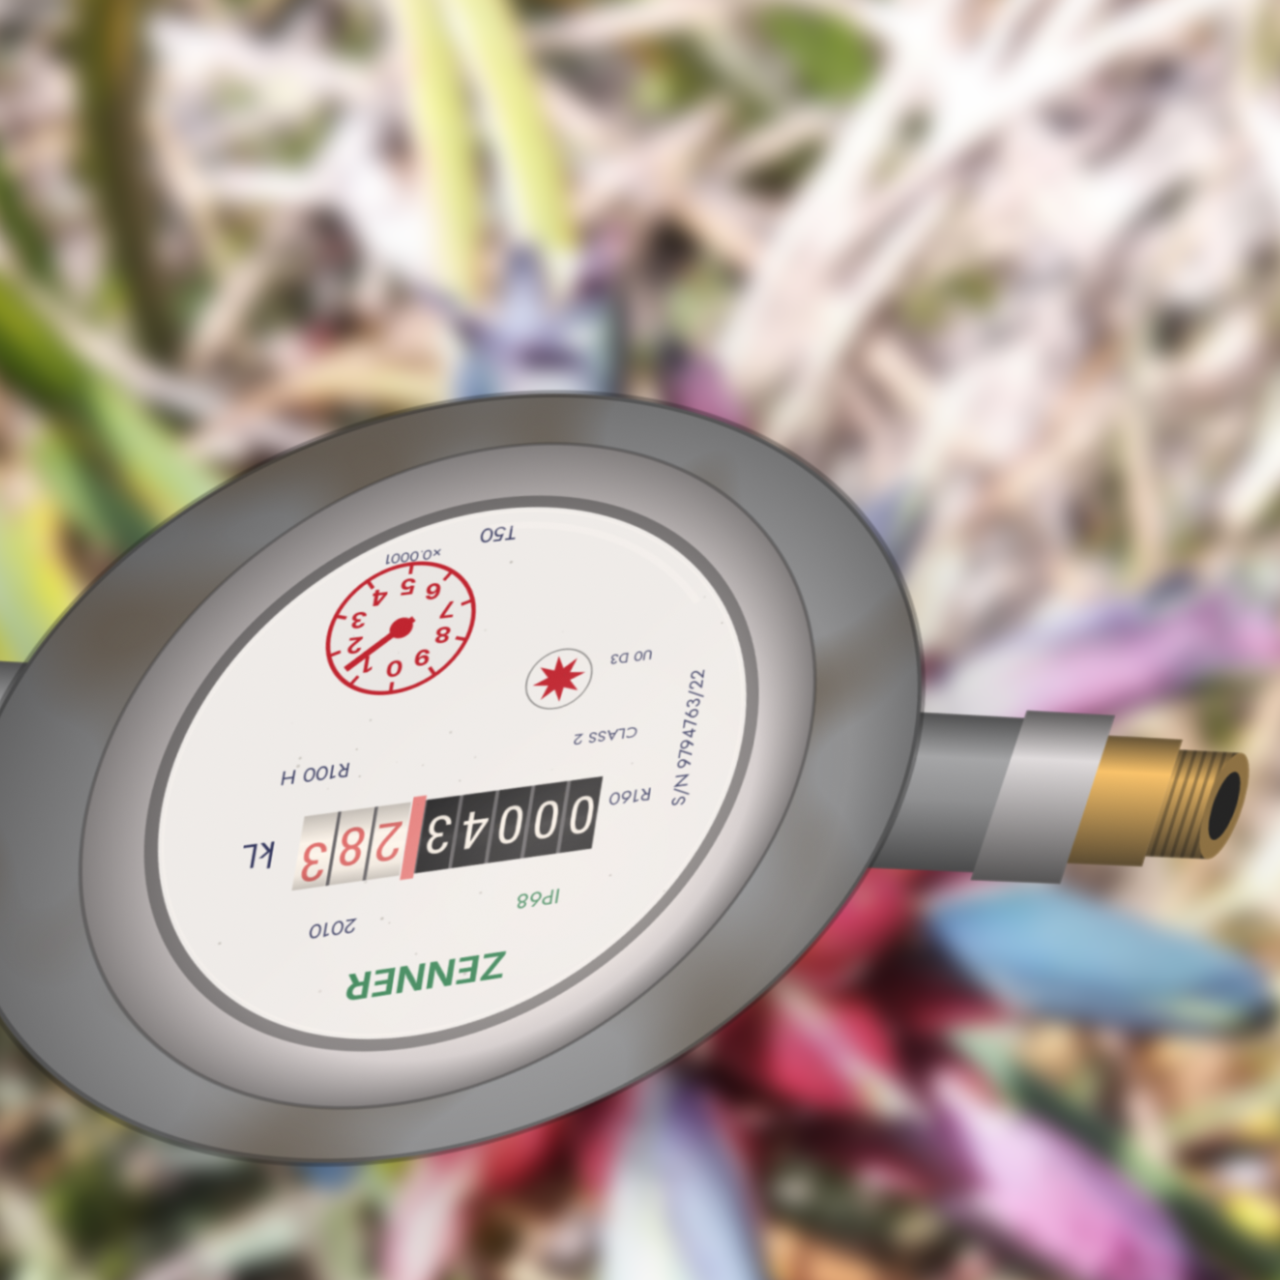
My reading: 43.2831; kL
